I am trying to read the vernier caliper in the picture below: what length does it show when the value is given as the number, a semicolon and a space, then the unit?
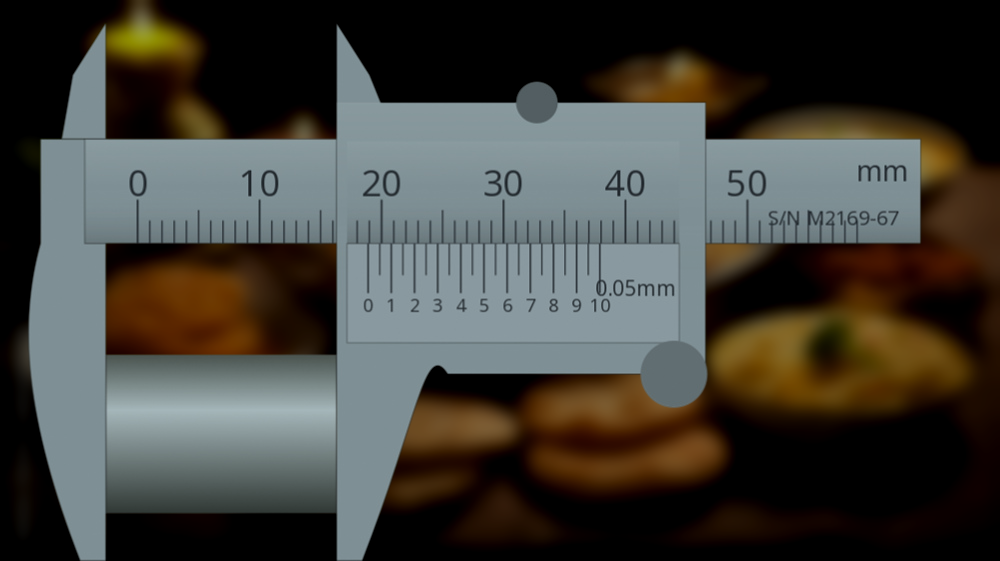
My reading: 18.9; mm
